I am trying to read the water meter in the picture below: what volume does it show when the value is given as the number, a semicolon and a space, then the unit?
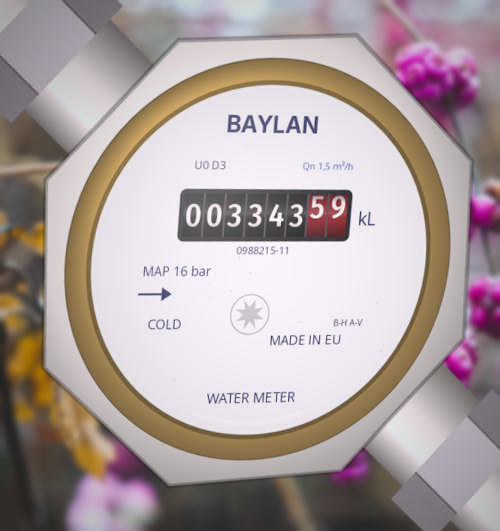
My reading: 3343.59; kL
